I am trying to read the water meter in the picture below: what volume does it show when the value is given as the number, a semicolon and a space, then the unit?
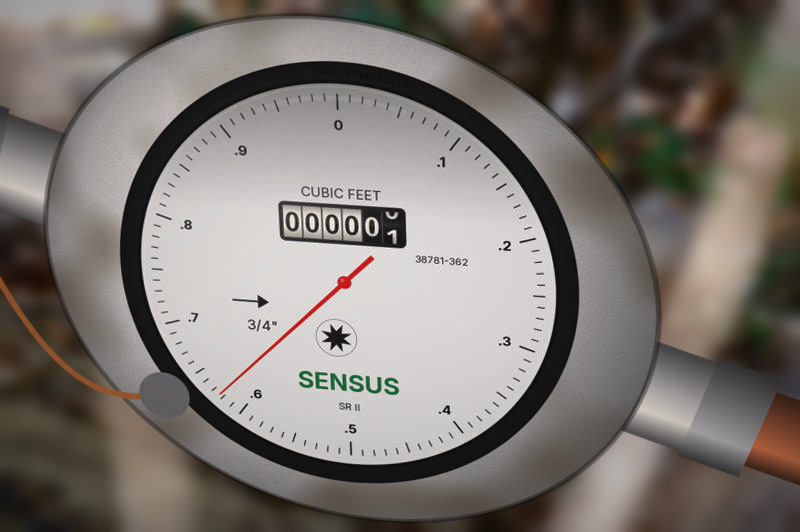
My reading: 0.62; ft³
